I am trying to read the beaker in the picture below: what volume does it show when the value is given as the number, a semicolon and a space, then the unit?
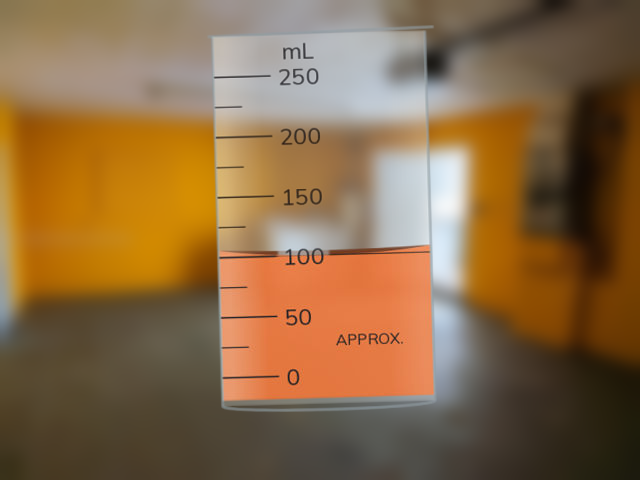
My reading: 100; mL
